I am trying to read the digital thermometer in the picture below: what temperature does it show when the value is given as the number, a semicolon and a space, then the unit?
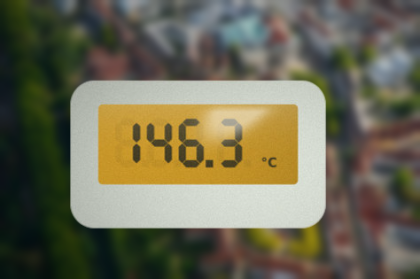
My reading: 146.3; °C
